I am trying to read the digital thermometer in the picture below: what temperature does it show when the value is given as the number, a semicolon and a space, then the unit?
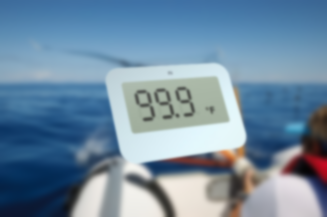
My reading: 99.9; °F
